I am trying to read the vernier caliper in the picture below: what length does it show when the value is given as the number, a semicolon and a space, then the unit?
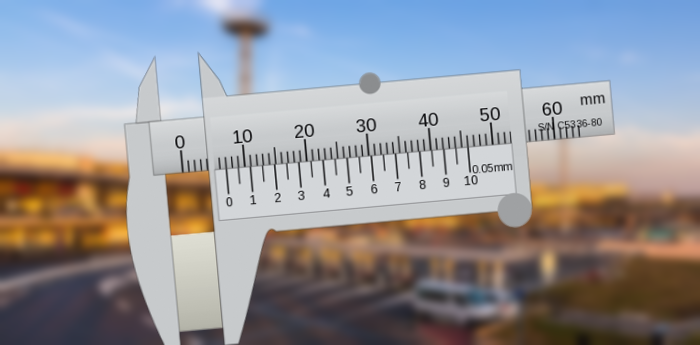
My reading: 7.0; mm
